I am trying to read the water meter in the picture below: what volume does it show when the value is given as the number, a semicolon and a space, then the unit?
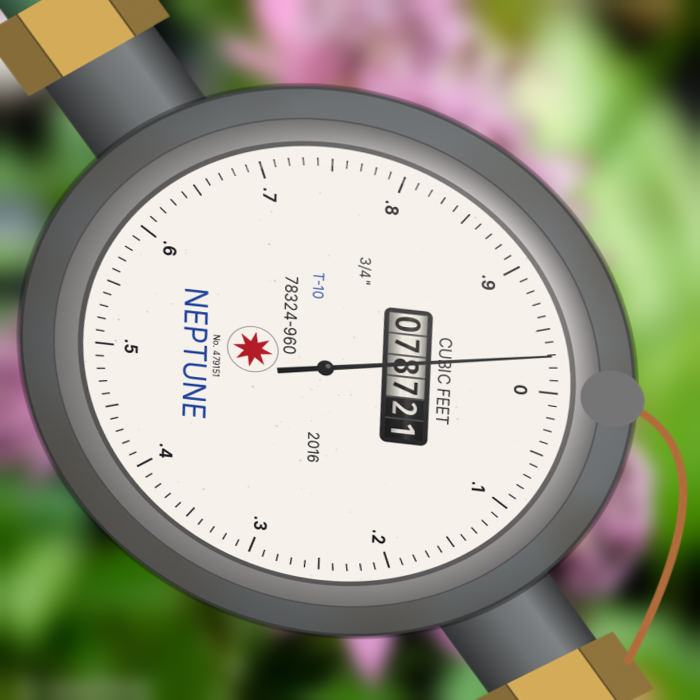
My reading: 78720.97; ft³
